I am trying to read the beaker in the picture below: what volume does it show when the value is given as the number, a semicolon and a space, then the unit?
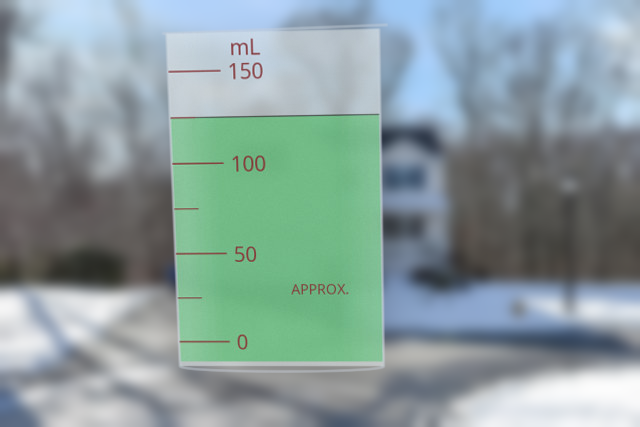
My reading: 125; mL
